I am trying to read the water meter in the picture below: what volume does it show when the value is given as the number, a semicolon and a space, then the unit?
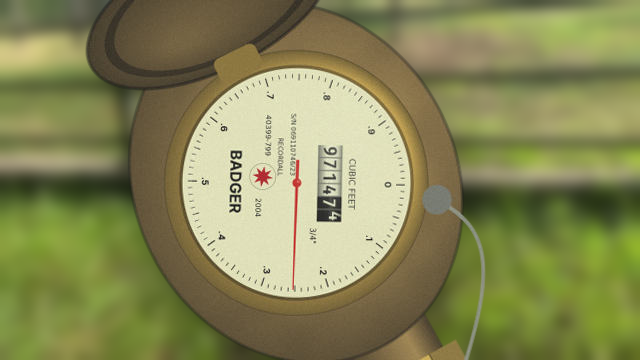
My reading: 971474.25; ft³
